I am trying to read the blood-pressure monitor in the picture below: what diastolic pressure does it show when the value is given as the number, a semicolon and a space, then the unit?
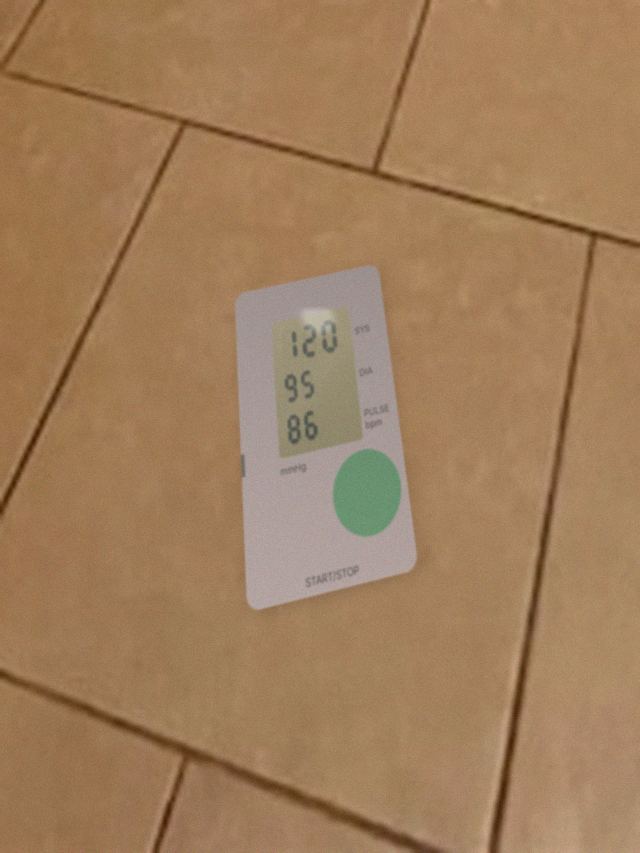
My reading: 95; mmHg
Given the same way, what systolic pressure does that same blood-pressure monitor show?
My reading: 120; mmHg
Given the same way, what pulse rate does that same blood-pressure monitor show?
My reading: 86; bpm
